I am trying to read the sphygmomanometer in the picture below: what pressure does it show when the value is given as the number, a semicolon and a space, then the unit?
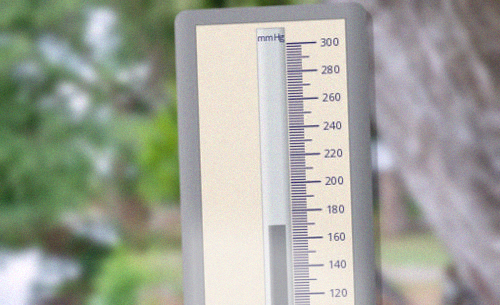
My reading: 170; mmHg
